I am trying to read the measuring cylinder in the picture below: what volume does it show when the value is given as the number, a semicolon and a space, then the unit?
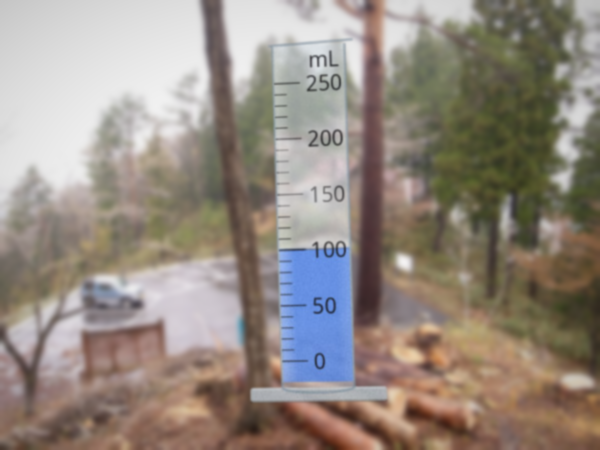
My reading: 100; mL
